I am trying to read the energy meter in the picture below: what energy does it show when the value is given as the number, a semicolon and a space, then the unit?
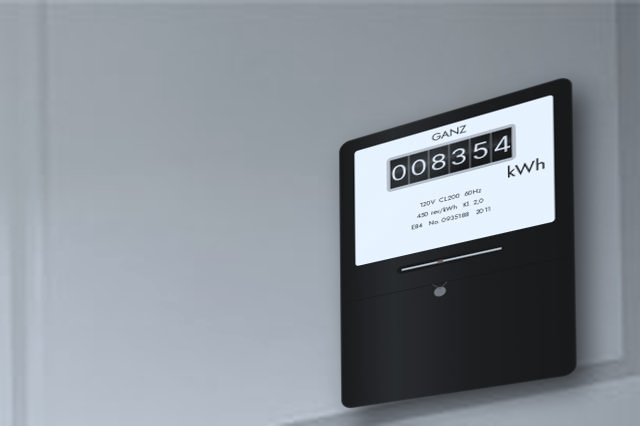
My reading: 8354; kWh
